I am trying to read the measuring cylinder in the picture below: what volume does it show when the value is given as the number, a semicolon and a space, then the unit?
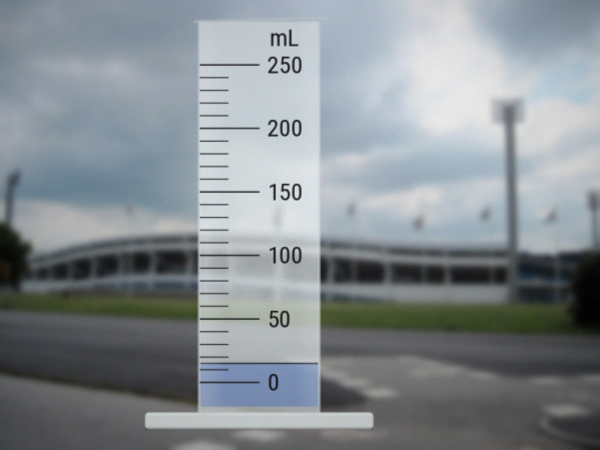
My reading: 15; mL
